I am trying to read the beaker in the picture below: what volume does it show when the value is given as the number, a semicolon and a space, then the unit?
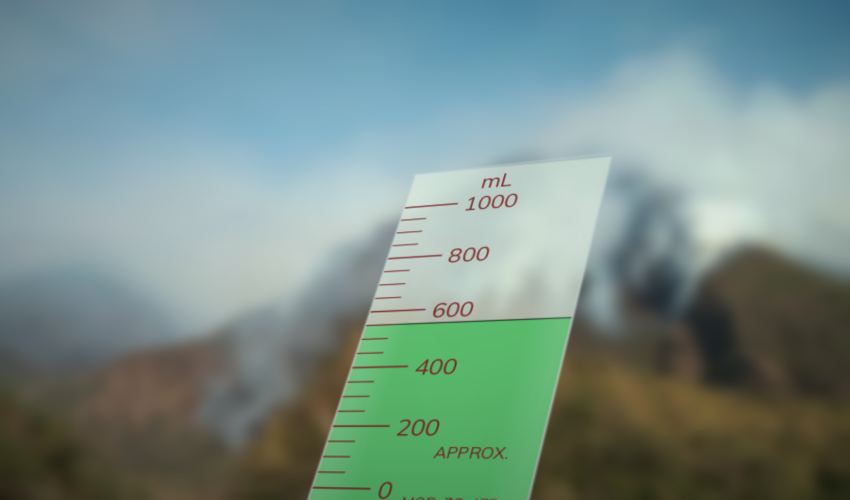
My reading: 550; mL
